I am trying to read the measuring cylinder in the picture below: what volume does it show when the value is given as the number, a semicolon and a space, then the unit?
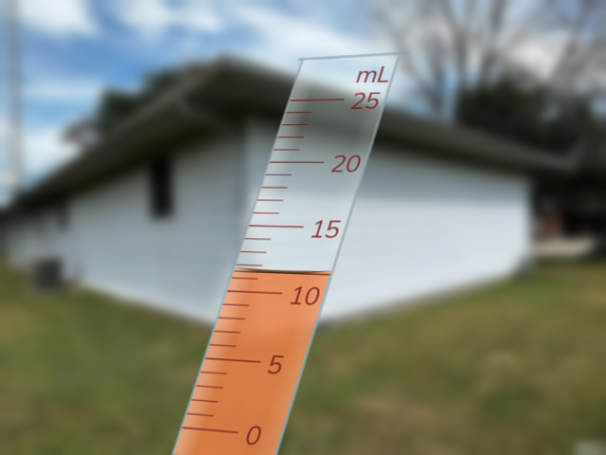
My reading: 11.5; mL
